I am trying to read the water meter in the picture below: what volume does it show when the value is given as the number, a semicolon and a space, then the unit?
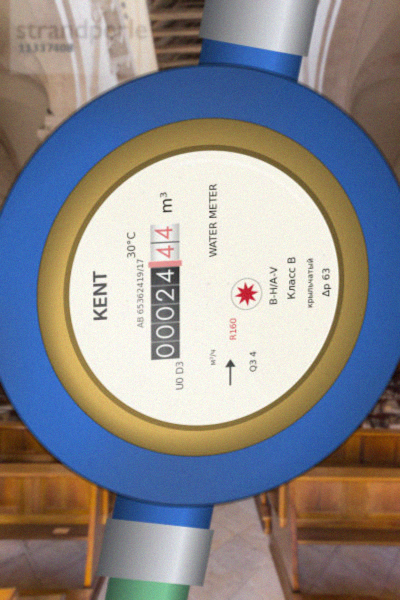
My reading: 24.44; m³
